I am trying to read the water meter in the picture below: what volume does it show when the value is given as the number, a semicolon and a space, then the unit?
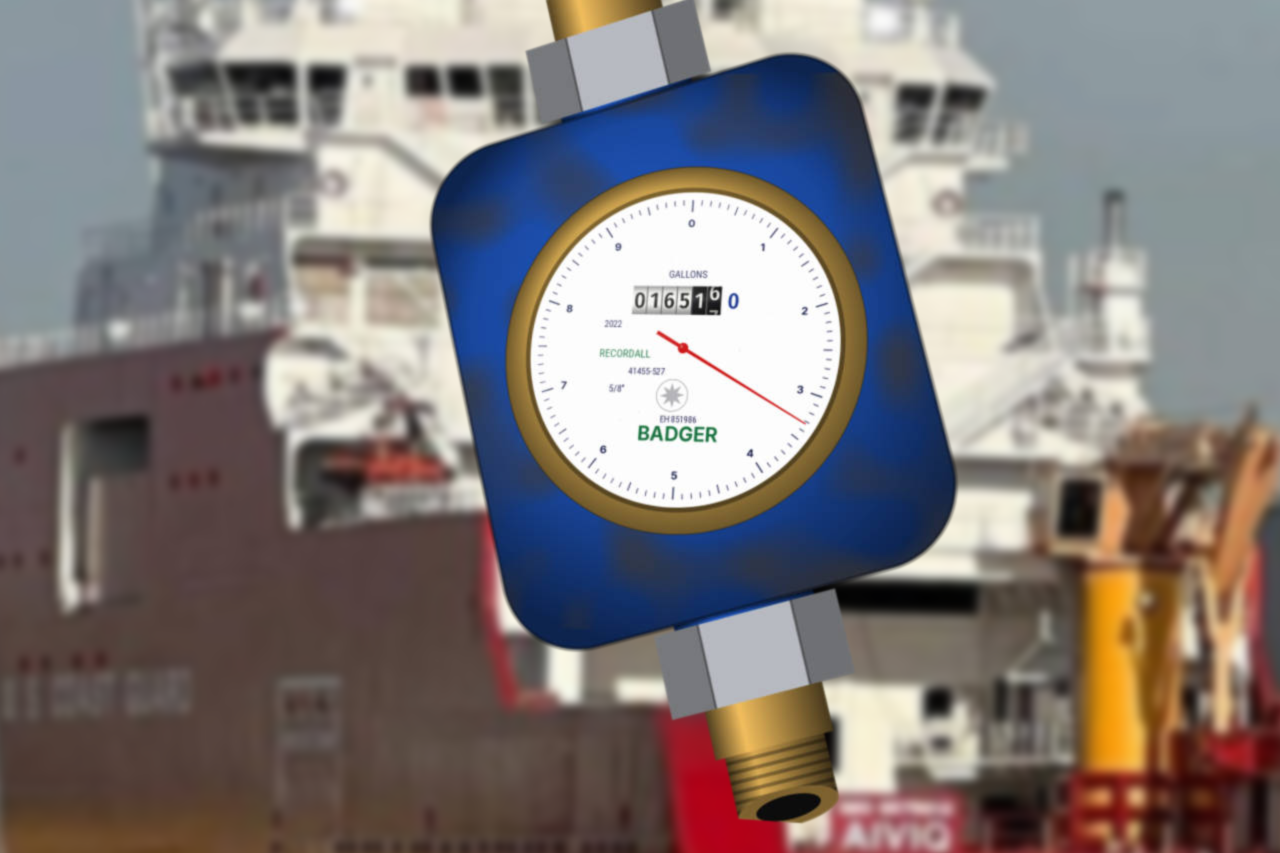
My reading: 165163.3; gal
